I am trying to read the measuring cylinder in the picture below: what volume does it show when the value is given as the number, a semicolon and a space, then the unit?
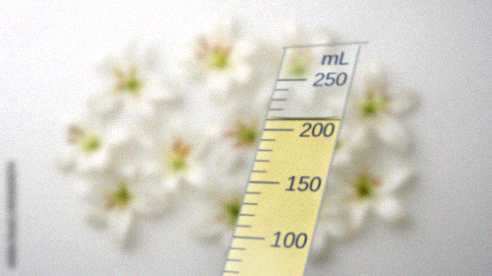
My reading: 210; mL
